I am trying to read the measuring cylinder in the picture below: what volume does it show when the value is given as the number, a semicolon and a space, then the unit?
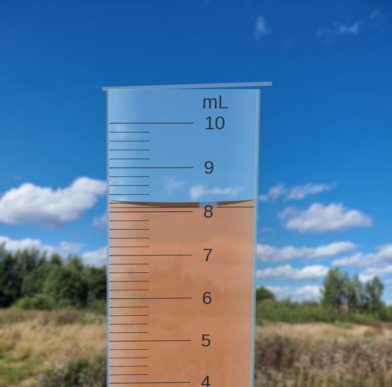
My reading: 8.1; mL
